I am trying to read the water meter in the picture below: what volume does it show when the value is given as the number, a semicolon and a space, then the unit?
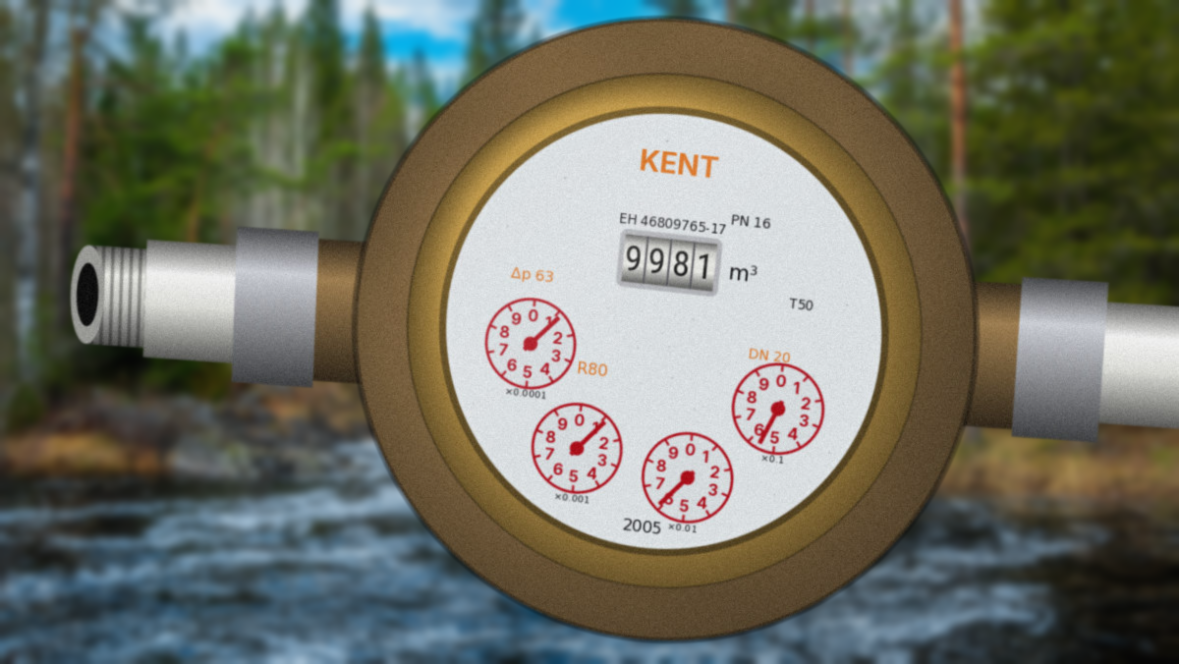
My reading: 9981.5611; m³
